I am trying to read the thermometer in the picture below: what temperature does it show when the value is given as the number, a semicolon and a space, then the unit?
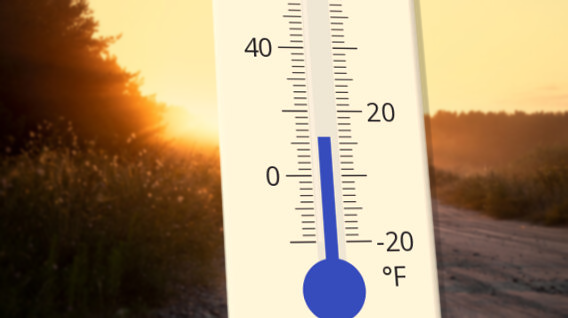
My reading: 12; °F
